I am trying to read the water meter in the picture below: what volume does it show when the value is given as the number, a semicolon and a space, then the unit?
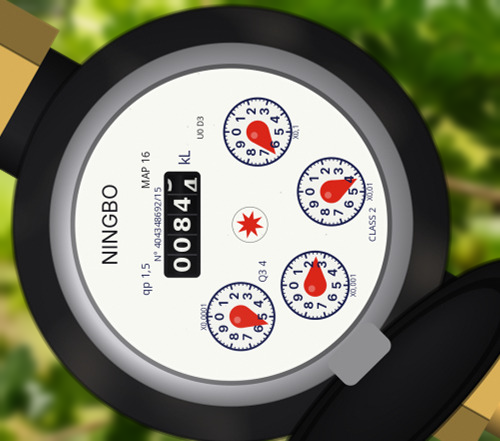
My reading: 843.6425; kL
